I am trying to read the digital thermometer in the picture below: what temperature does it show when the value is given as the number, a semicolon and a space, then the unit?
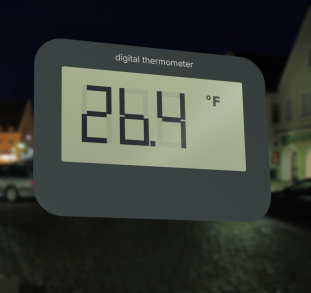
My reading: 26.4; °F
